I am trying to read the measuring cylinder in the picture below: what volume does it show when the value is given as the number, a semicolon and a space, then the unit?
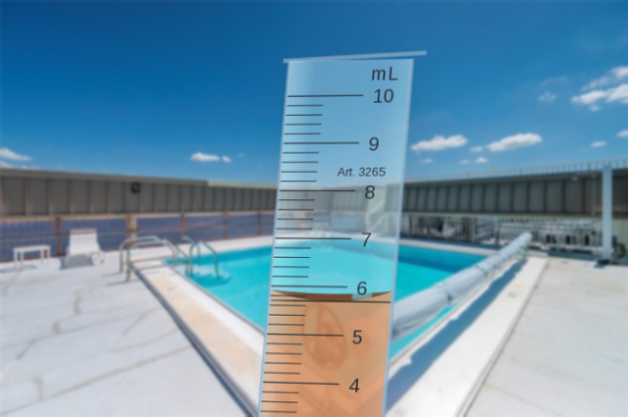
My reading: 5.7; mL
